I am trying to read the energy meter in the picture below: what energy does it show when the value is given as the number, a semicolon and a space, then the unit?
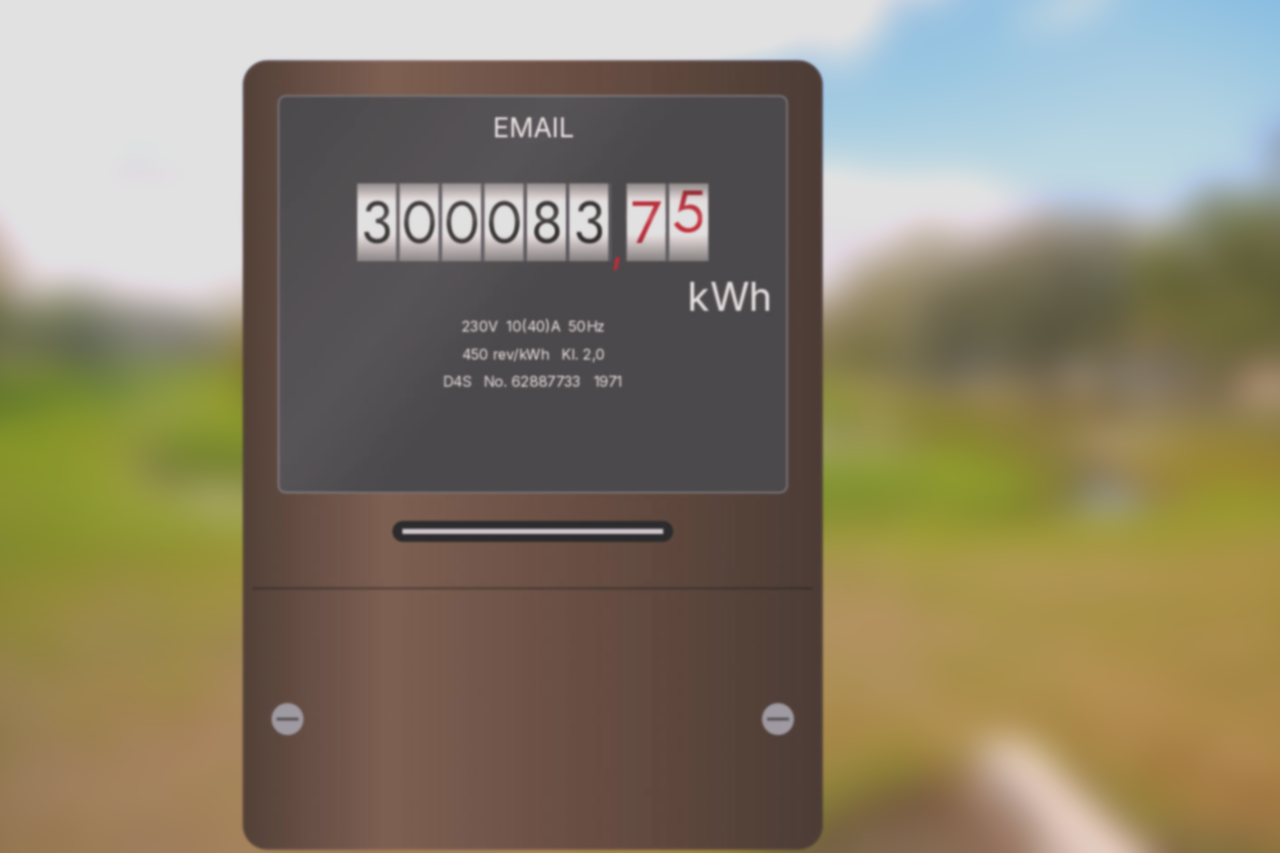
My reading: 300083.75; kWh
